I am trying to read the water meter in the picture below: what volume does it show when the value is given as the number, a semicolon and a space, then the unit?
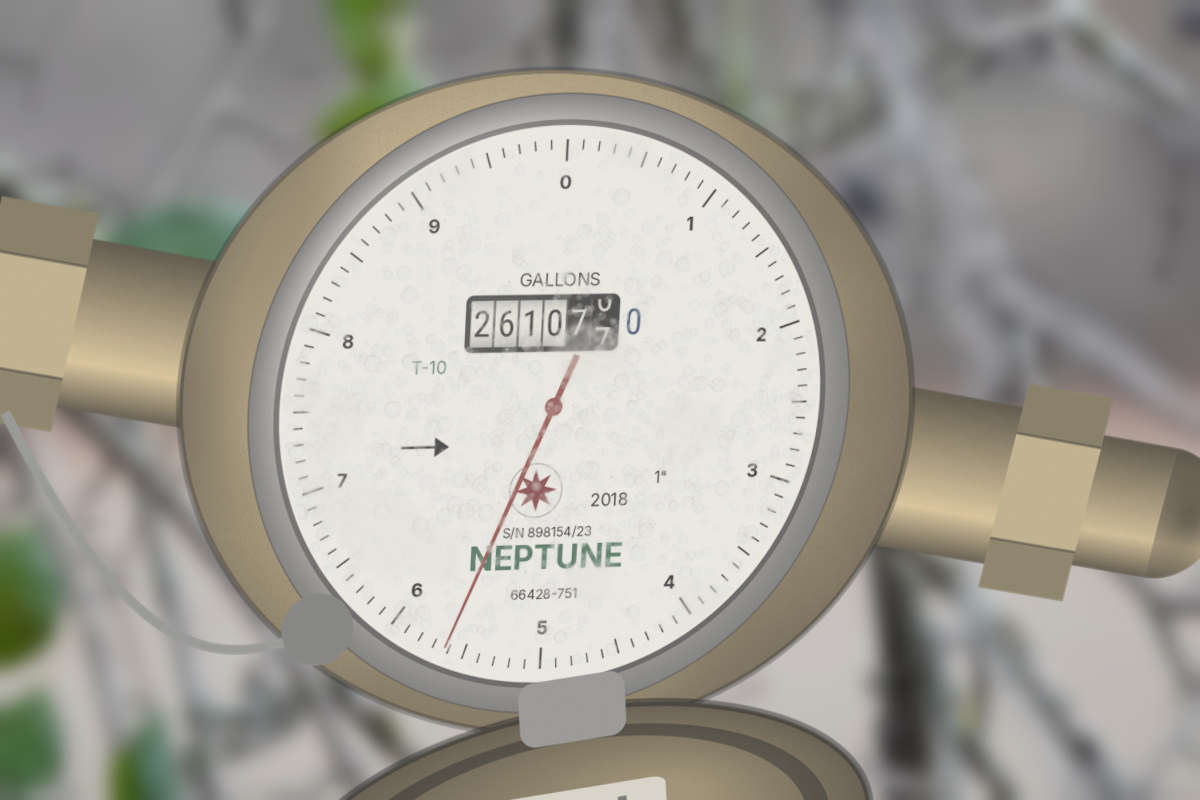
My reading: 2610765.6; gal
